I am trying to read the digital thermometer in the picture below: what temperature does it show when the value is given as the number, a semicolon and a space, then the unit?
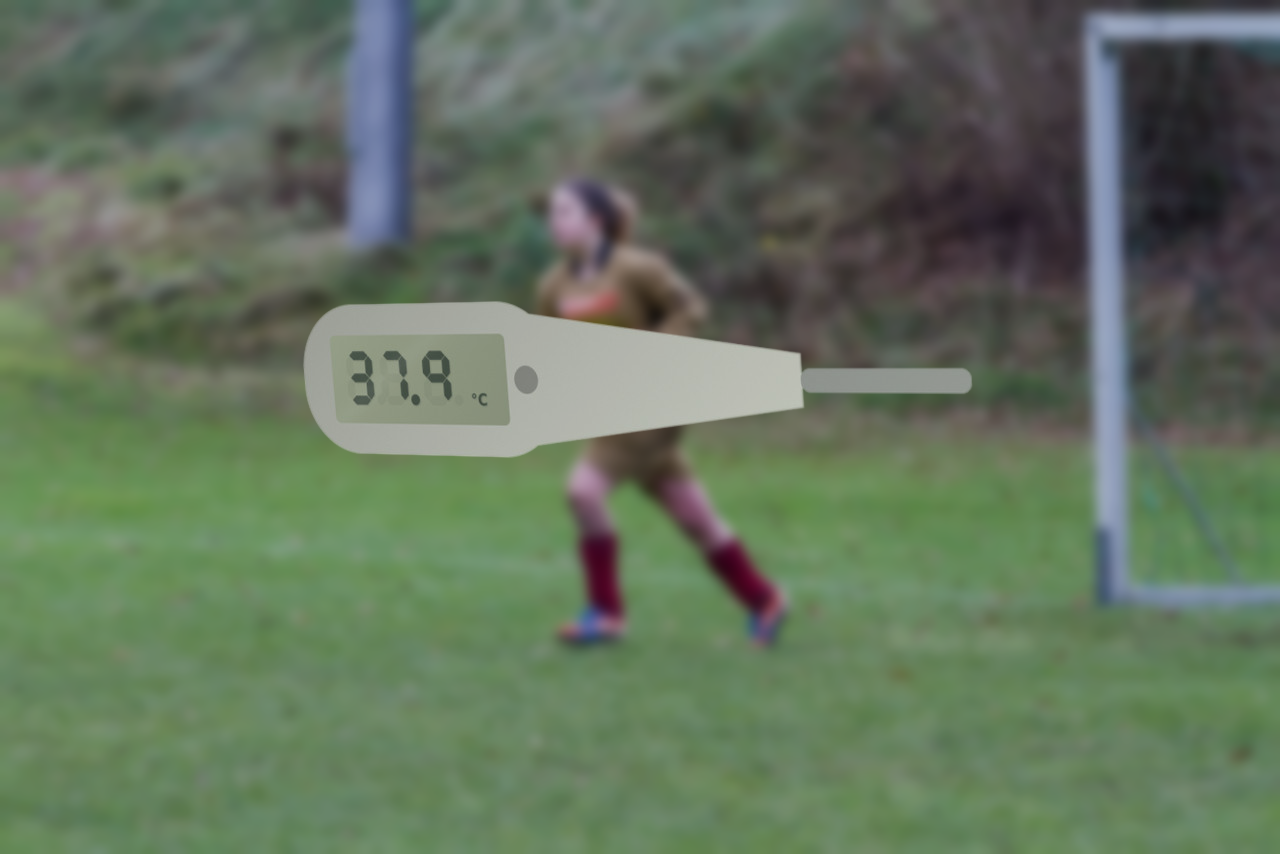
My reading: 37.9; °C
